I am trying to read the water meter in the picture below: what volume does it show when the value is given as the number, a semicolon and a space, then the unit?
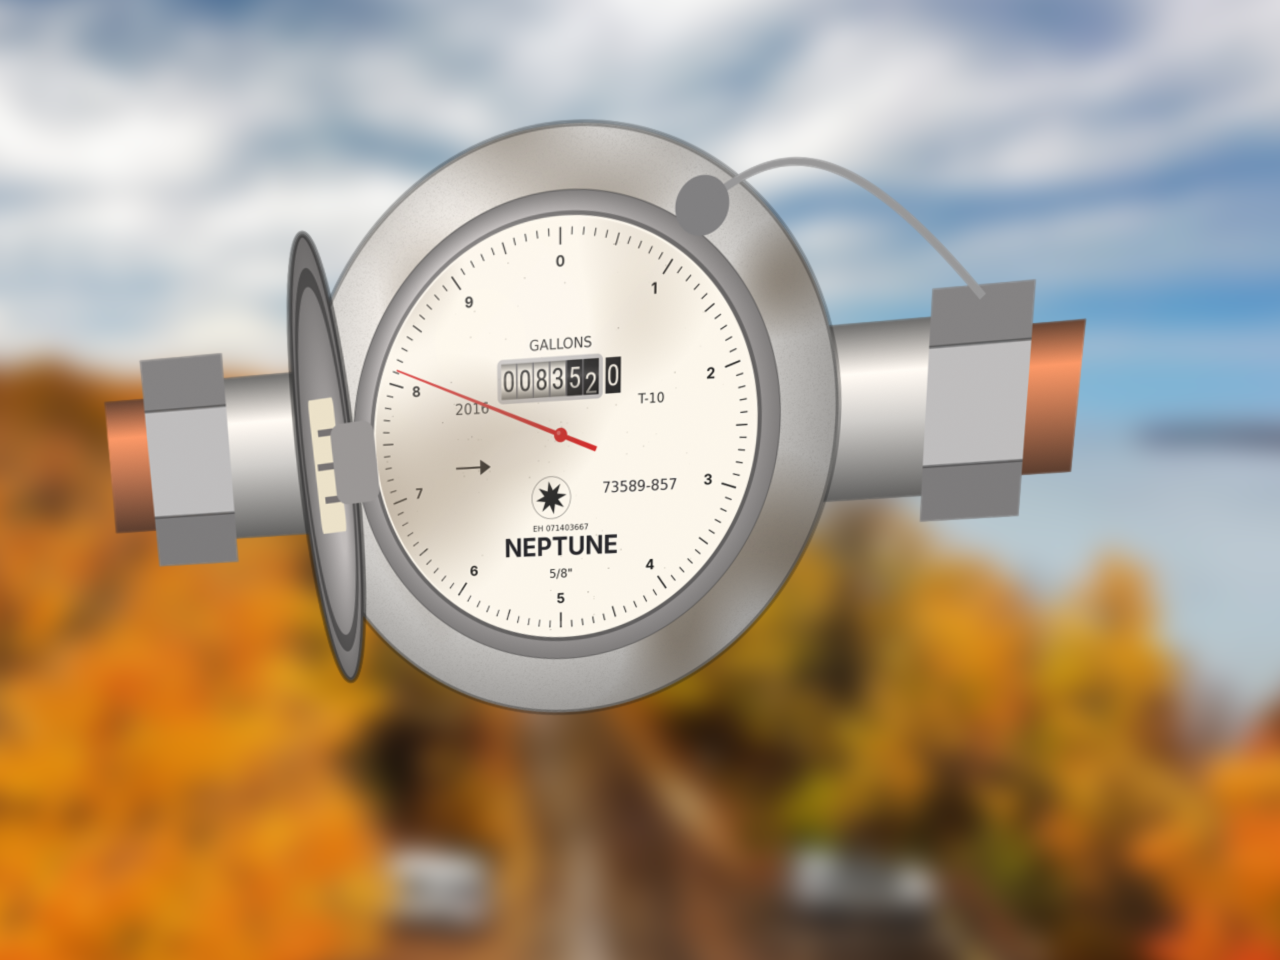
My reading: 83518.1; gal
